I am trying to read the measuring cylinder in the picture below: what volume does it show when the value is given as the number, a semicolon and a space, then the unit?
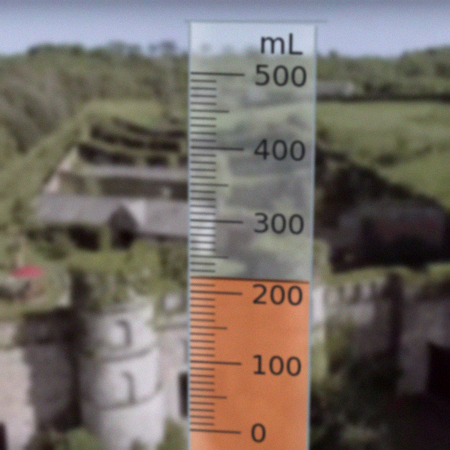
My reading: 220; mL
